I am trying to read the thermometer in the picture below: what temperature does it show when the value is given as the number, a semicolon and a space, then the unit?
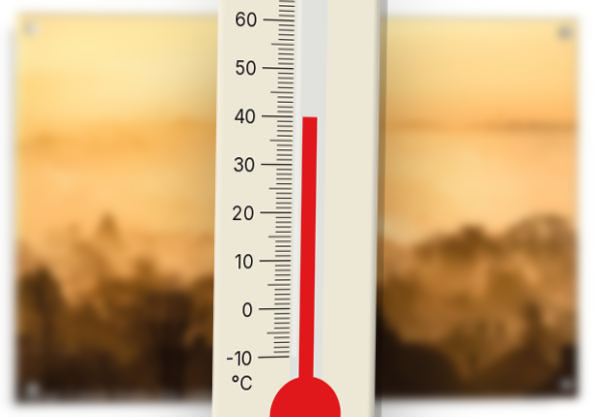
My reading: 40; °C
